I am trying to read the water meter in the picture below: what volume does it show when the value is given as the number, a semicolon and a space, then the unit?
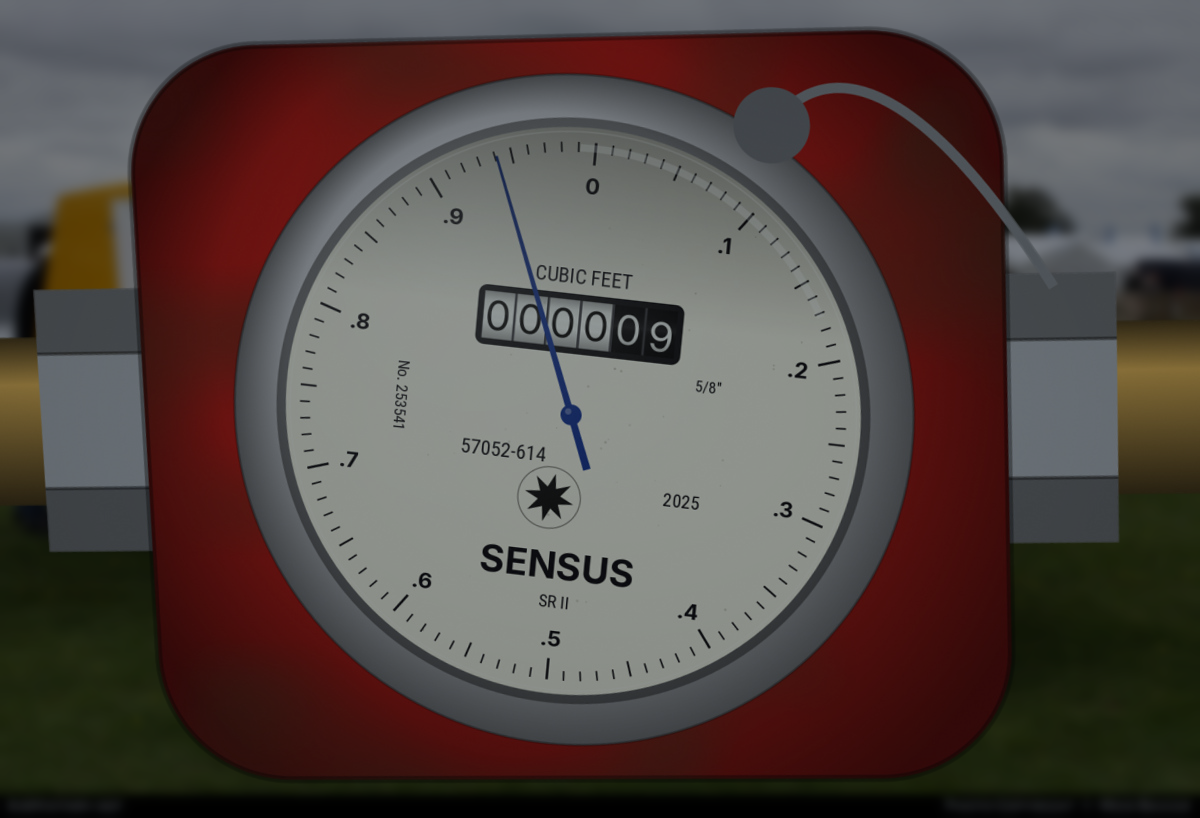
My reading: 8.94; ft³
